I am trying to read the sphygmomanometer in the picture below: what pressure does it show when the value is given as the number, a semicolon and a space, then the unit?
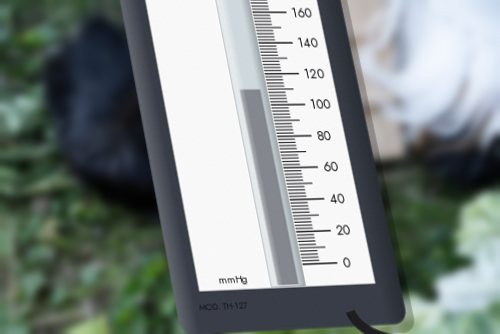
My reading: 110; mmHg
